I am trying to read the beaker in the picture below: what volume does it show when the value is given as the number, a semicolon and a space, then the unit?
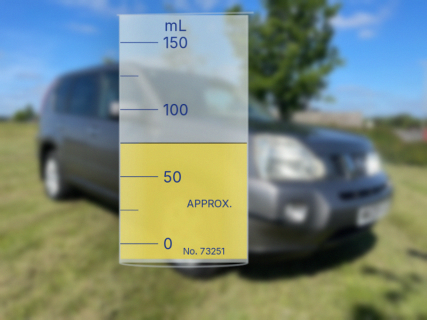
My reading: 75; mL
